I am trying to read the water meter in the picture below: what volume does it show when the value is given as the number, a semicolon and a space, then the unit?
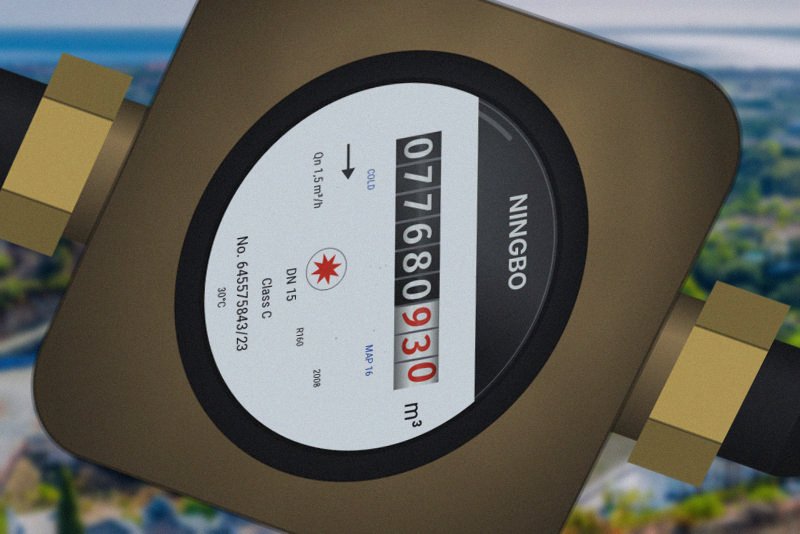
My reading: 77680.930; m³
